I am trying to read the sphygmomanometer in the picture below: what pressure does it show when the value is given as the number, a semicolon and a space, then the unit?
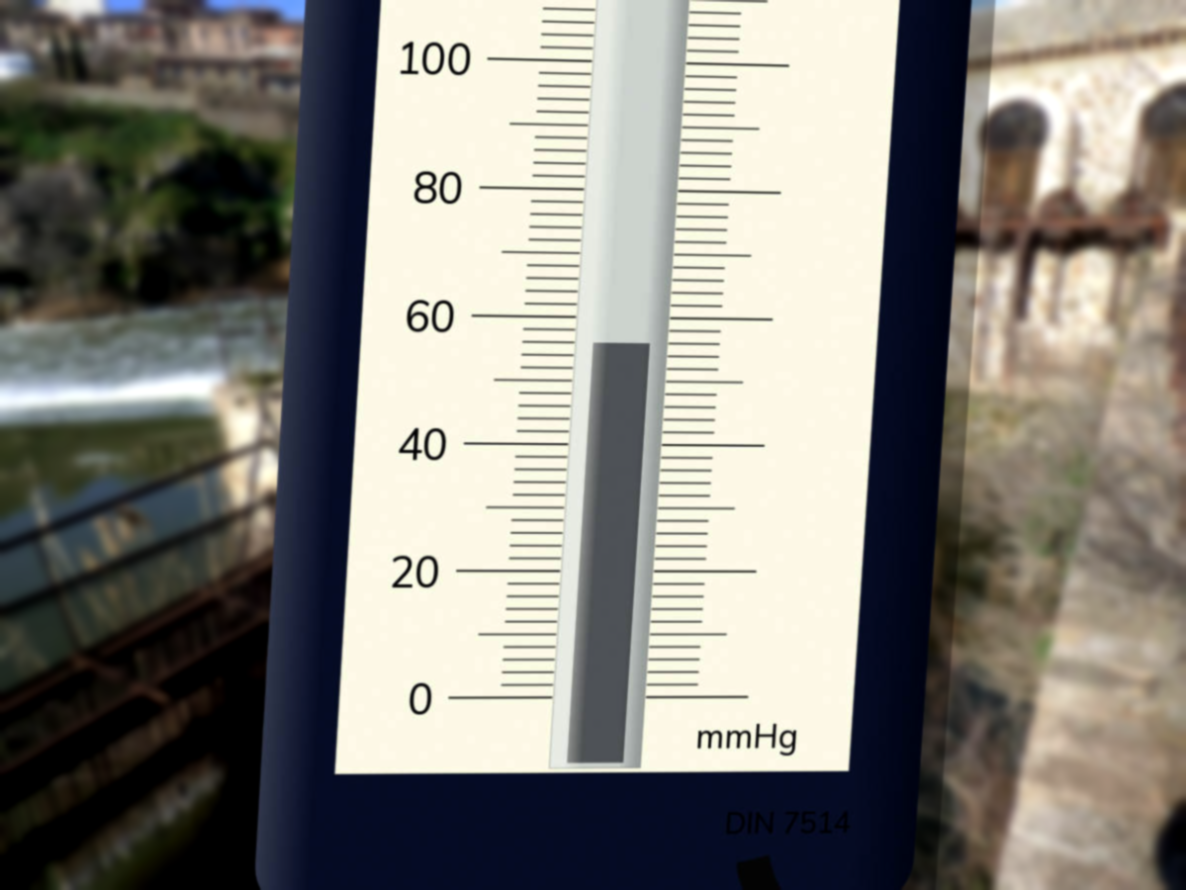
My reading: 56; mmHg
